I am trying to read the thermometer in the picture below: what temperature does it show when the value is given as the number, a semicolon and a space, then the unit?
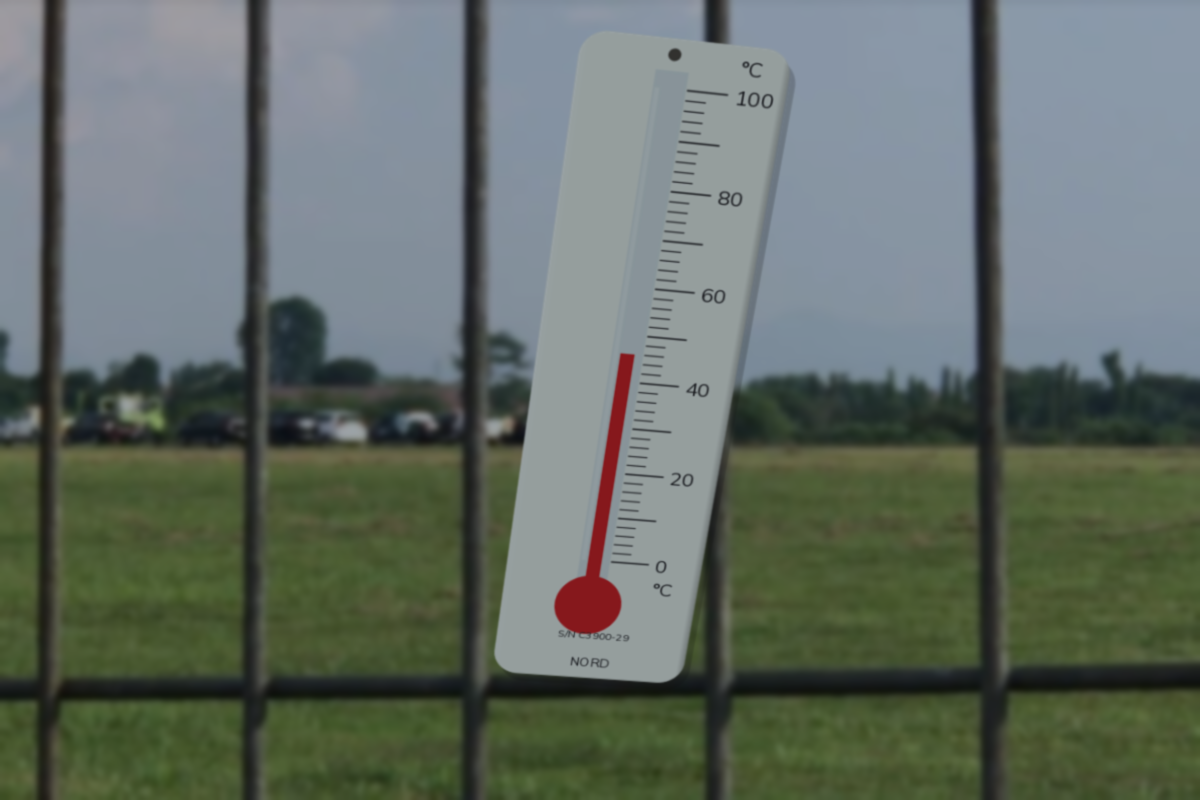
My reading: 46; °C
